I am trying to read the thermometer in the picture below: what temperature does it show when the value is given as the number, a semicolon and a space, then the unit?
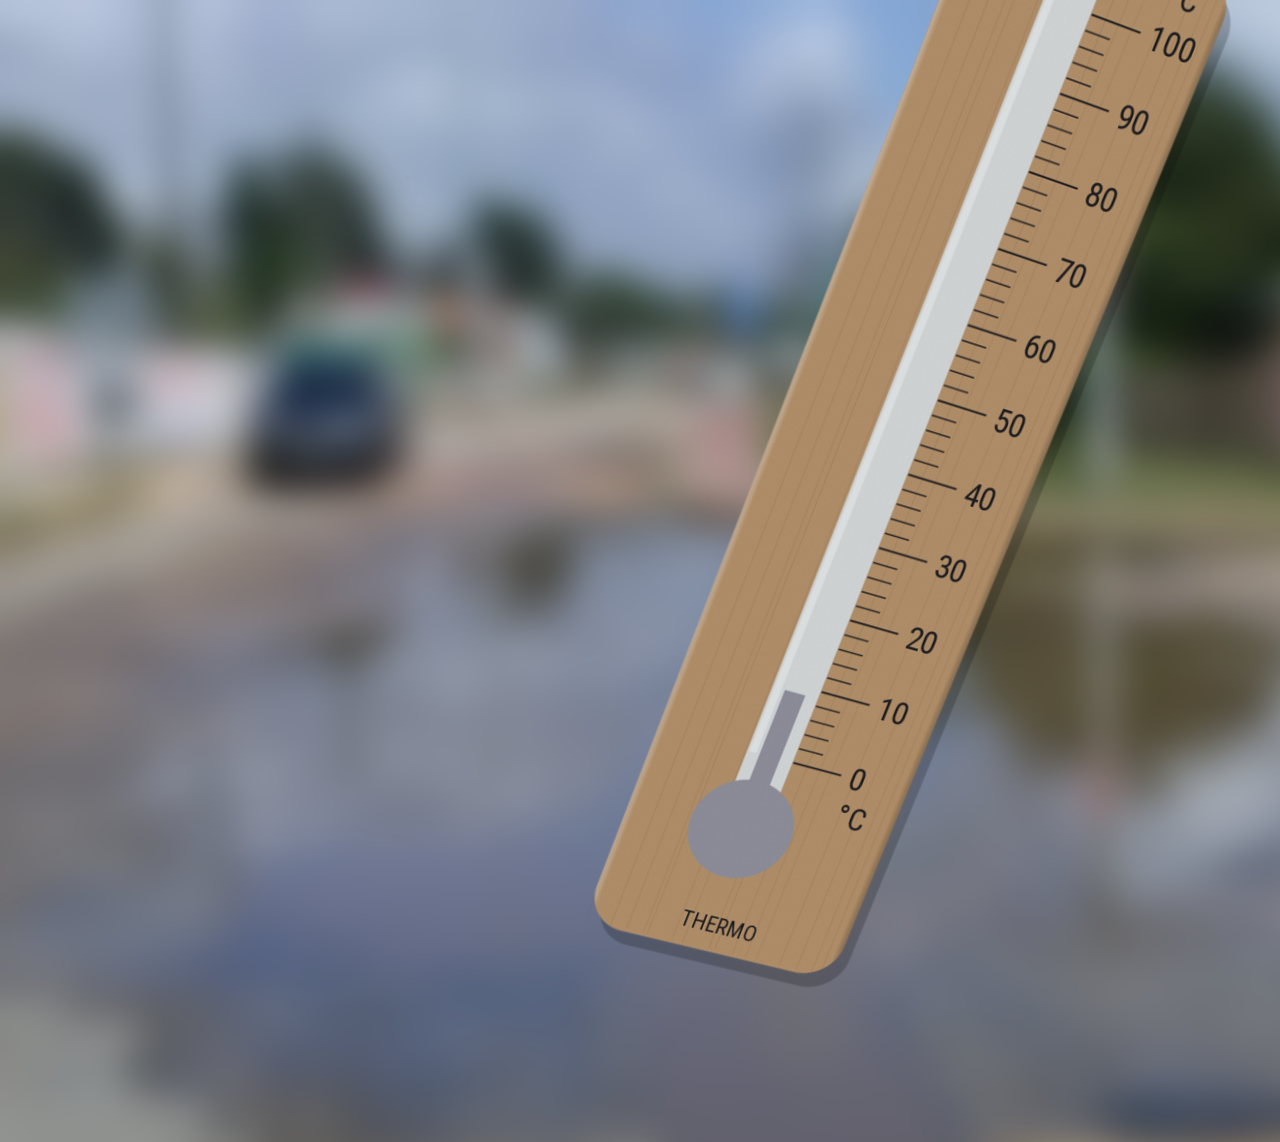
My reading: 9; °C
